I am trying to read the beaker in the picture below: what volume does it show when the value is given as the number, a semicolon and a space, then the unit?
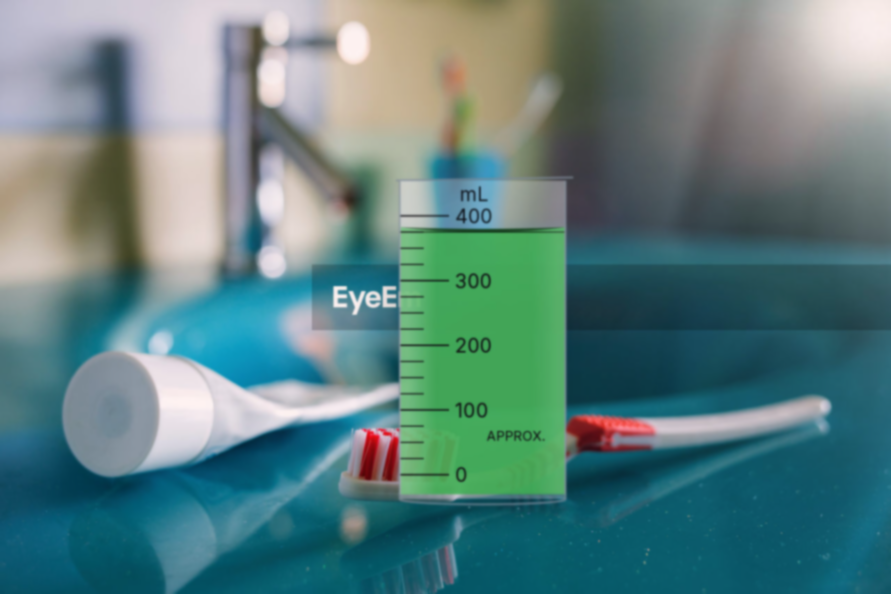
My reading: 375; mL
